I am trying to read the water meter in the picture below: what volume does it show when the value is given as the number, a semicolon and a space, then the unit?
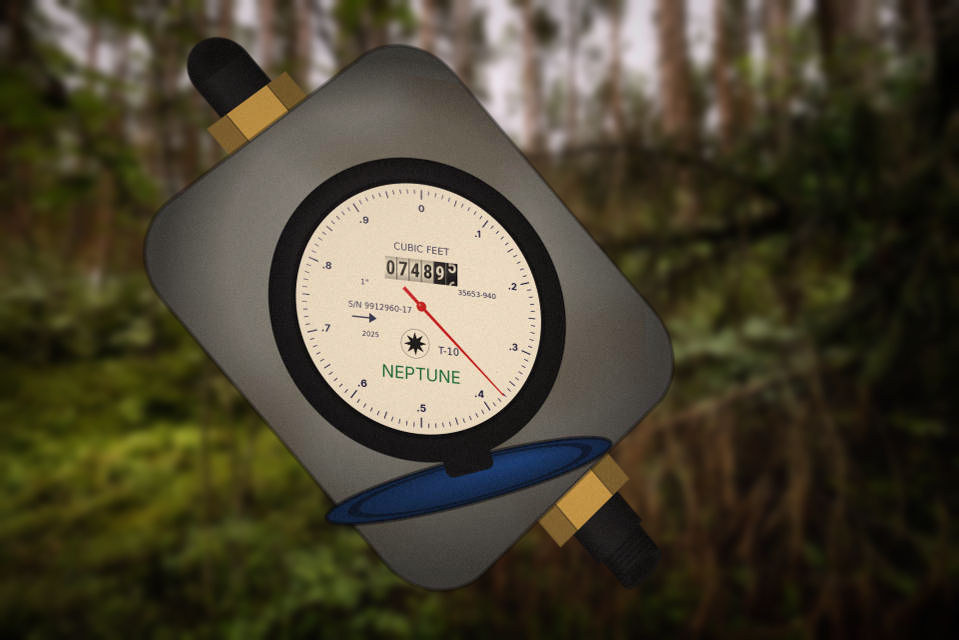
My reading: 74895.37; ft³
